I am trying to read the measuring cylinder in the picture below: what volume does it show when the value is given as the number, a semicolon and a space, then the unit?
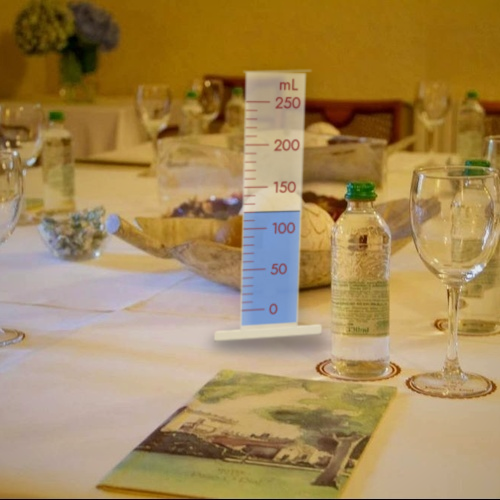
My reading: 120; mL
